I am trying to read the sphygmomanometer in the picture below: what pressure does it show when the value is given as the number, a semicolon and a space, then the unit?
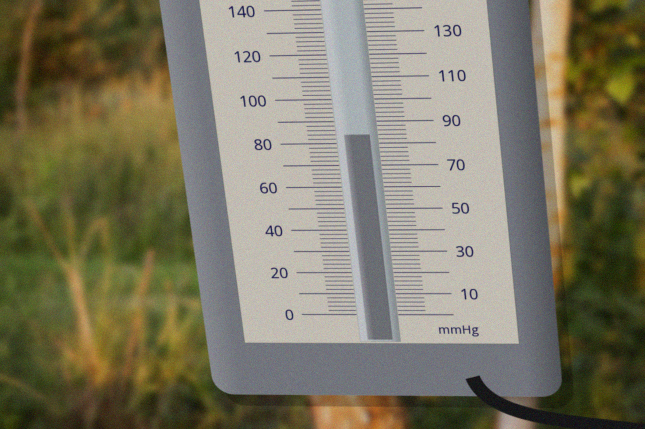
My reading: 84; mmHg
